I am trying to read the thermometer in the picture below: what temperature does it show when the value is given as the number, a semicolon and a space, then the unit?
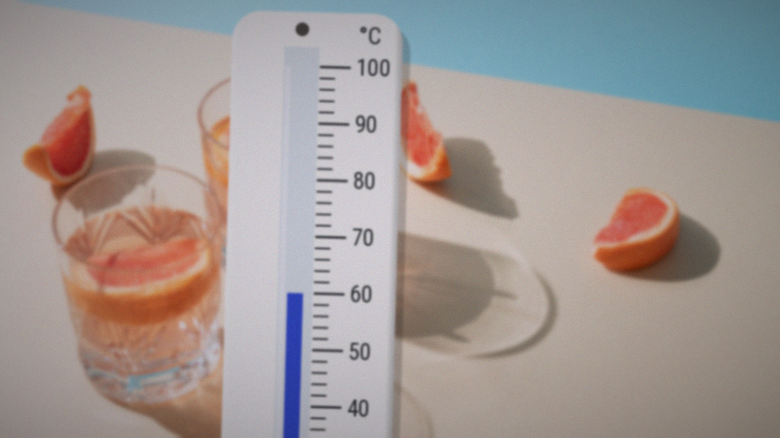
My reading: 60; °C
